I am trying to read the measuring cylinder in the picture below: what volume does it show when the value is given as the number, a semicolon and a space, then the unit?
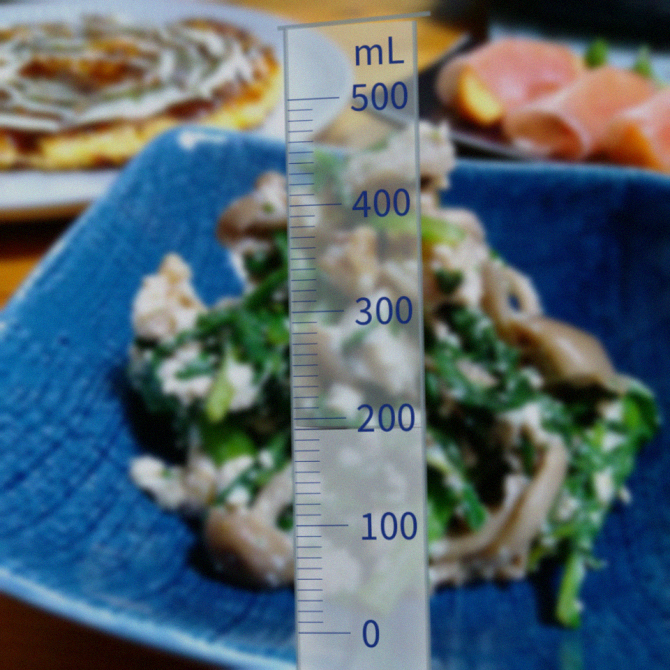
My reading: 190; mL
